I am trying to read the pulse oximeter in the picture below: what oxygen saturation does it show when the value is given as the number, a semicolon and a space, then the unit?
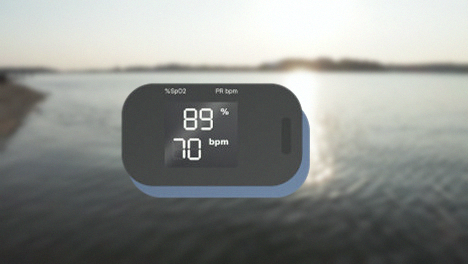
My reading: 89; %
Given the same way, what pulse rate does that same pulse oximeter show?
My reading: 70; bpm
